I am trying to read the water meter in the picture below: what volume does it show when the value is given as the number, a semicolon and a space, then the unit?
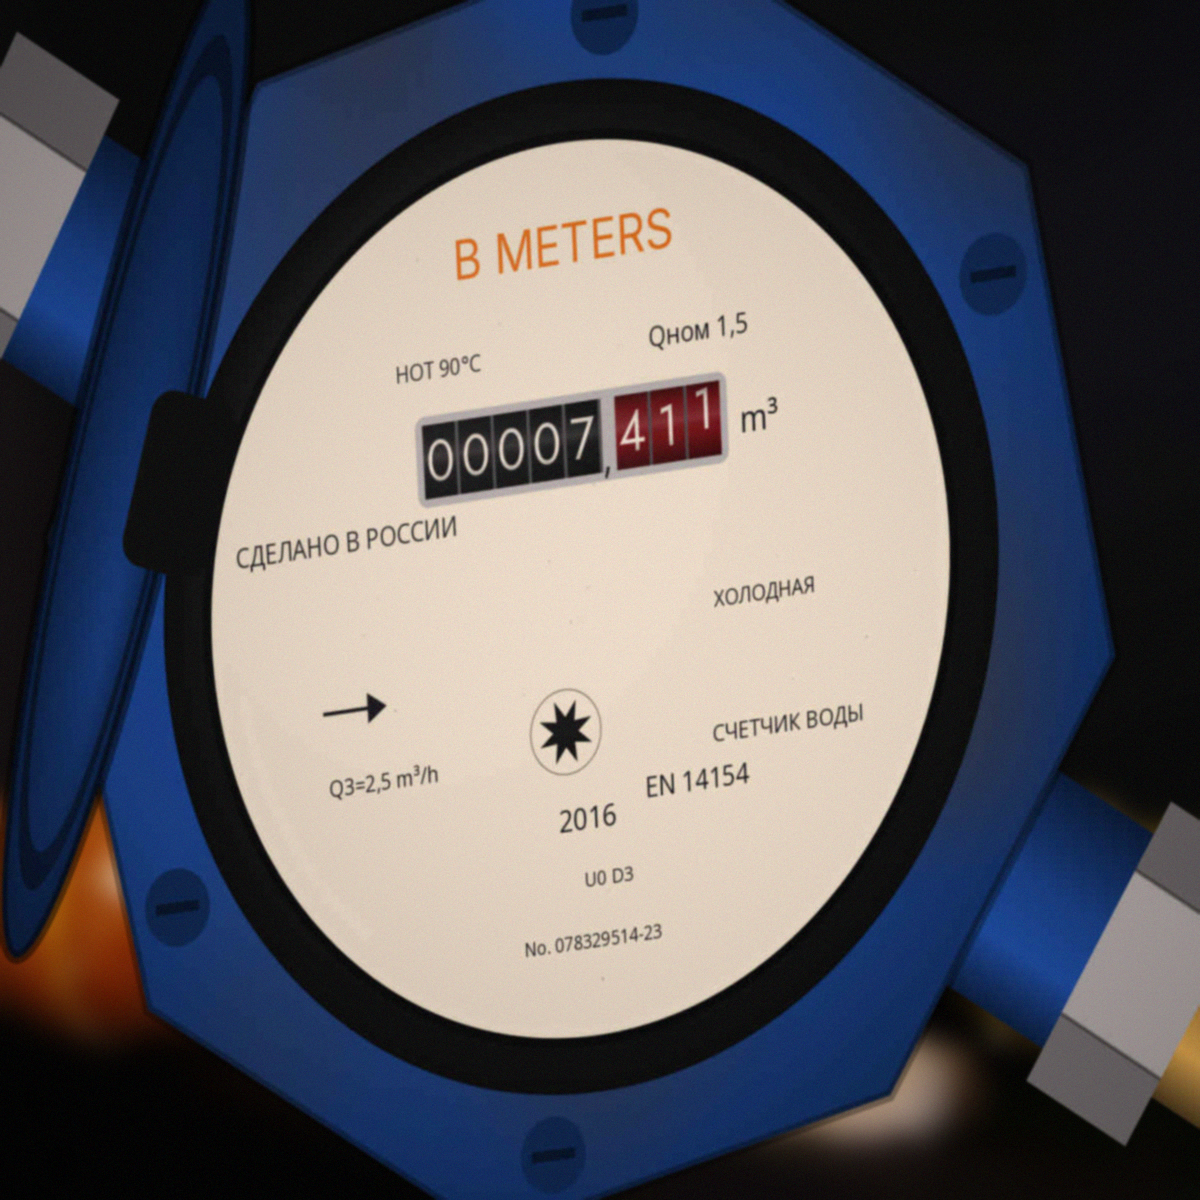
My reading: 7.411; m³
